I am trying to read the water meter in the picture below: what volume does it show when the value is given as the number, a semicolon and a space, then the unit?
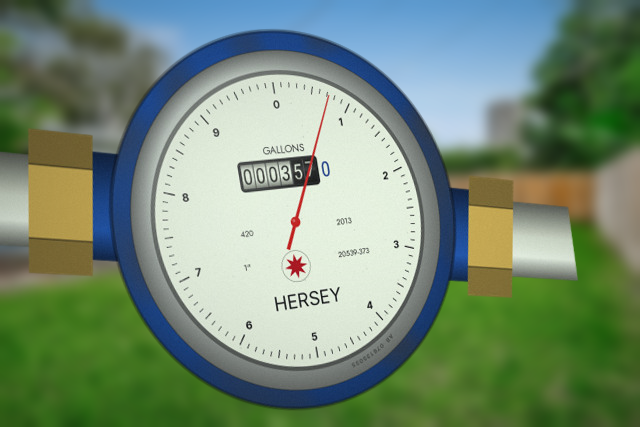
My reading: 3570.7; gal
